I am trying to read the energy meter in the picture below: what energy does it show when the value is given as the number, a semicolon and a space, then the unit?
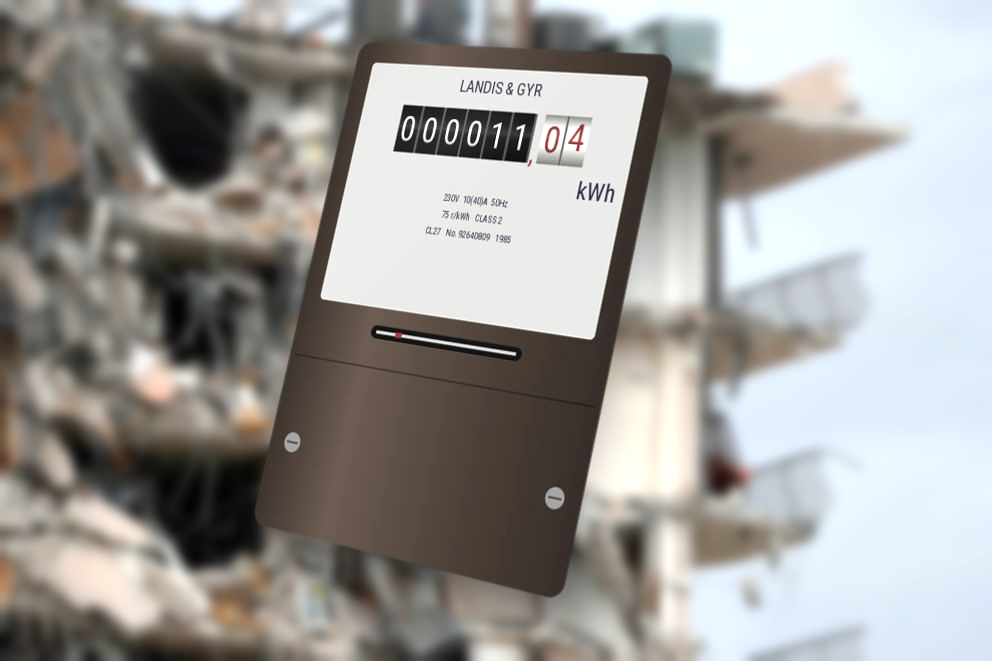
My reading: 11.04; kWh
